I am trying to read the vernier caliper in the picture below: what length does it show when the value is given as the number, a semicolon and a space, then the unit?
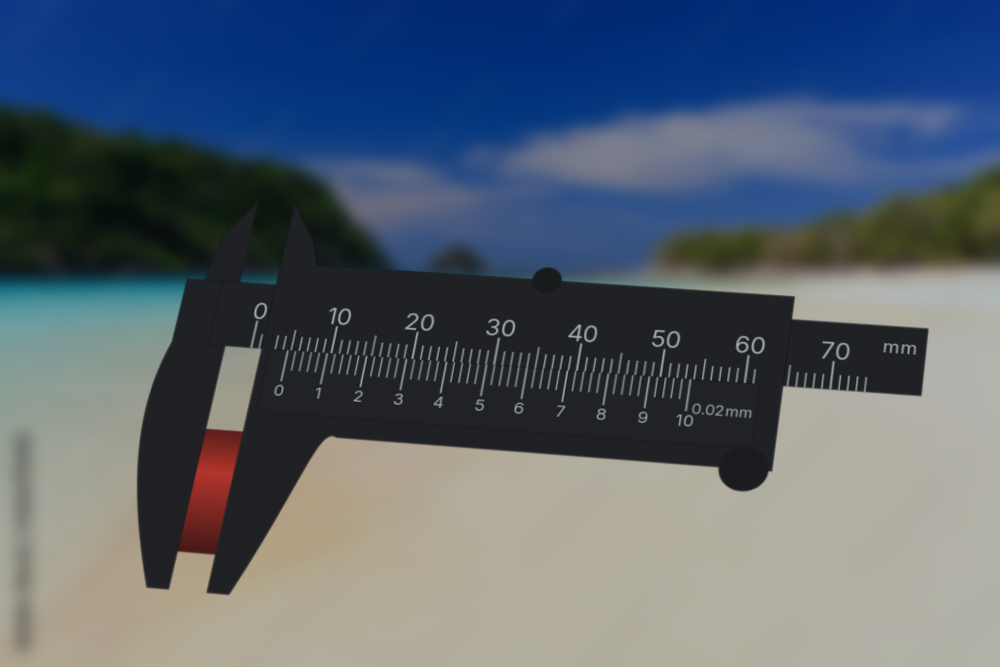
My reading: 4.6; mm
